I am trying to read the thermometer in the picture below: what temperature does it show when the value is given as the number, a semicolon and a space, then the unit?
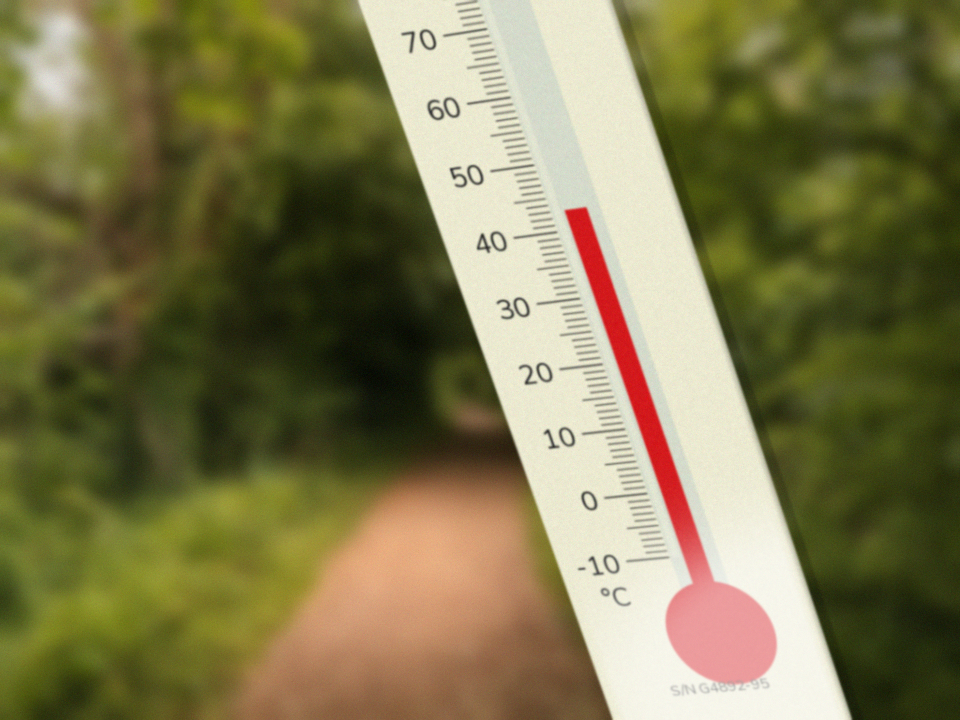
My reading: 43; °C
